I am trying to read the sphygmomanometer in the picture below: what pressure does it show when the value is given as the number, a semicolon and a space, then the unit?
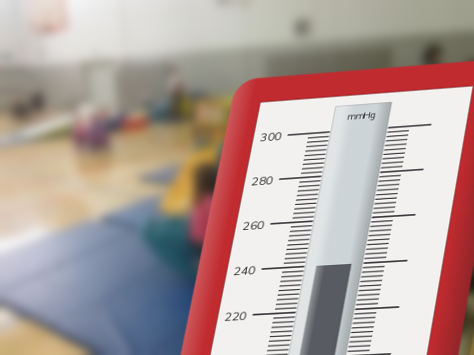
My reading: 240; mmHg
